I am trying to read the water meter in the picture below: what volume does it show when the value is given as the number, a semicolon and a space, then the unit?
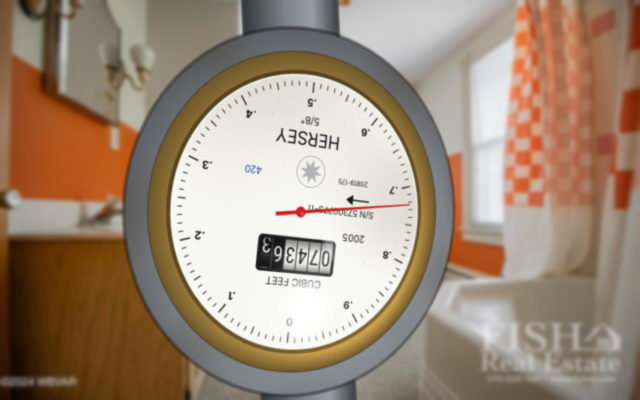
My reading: 74362.72; ft³
